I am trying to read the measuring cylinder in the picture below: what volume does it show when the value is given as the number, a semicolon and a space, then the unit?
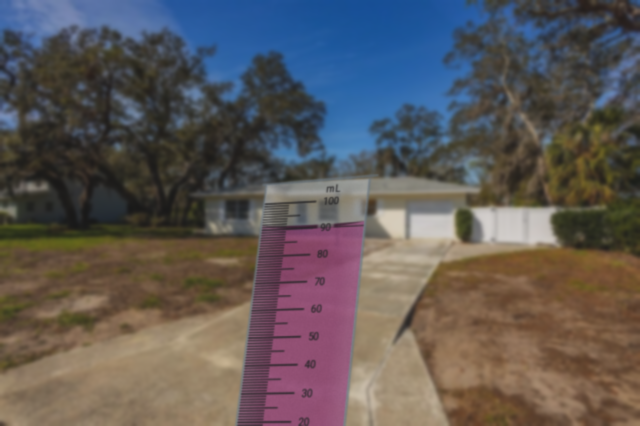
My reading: 90; mL
